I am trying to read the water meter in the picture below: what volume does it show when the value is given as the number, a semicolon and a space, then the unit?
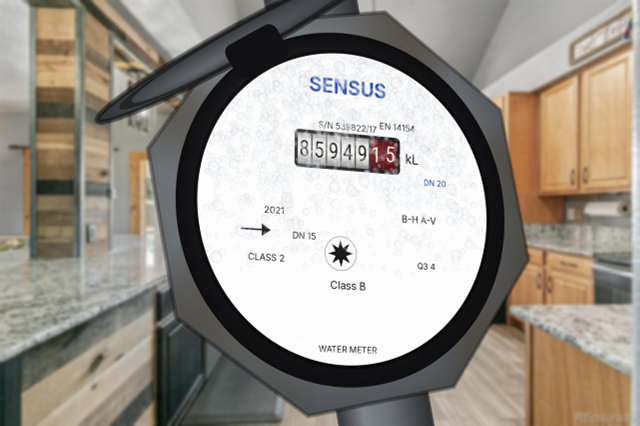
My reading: 85949.15; kL
